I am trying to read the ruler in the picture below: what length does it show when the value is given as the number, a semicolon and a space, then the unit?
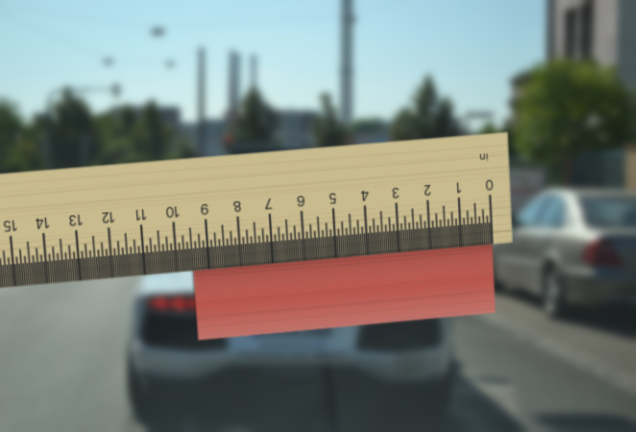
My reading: 9.5; in
